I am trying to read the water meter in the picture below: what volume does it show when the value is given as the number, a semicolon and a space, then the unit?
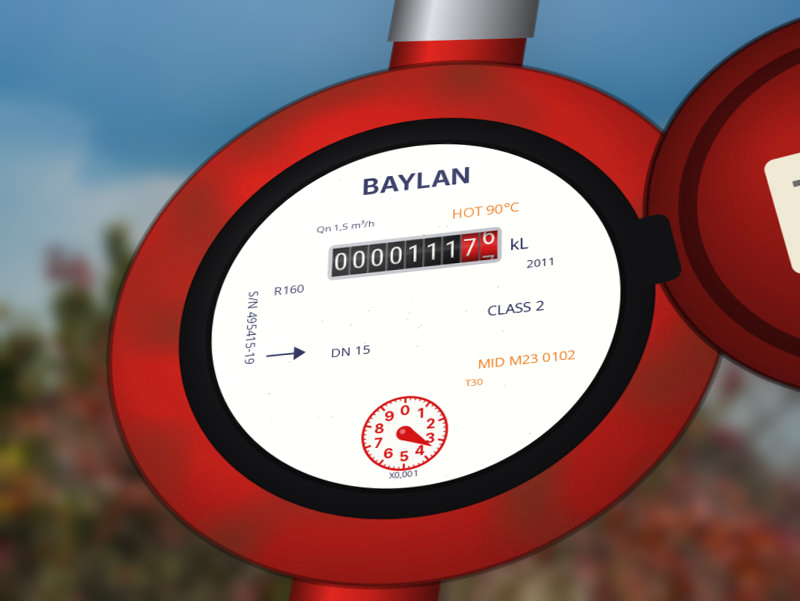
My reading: 111.763; kL
